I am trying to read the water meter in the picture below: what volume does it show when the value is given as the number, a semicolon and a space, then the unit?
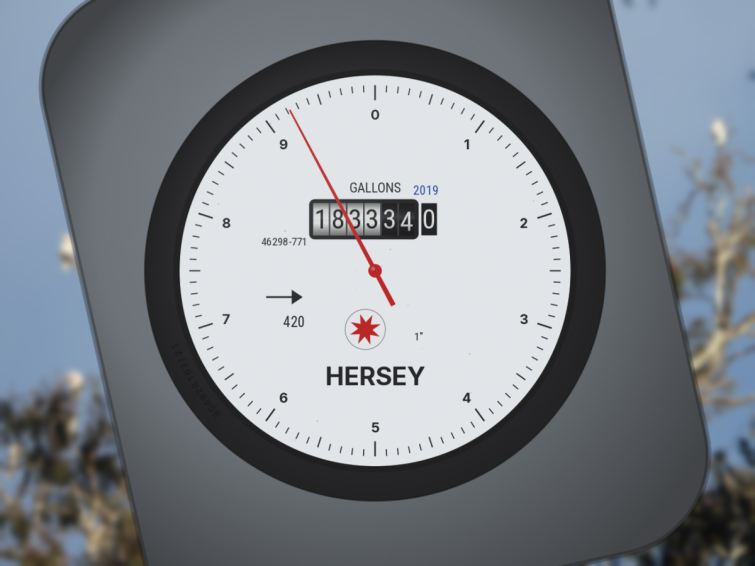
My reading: 1833339.2; gal
